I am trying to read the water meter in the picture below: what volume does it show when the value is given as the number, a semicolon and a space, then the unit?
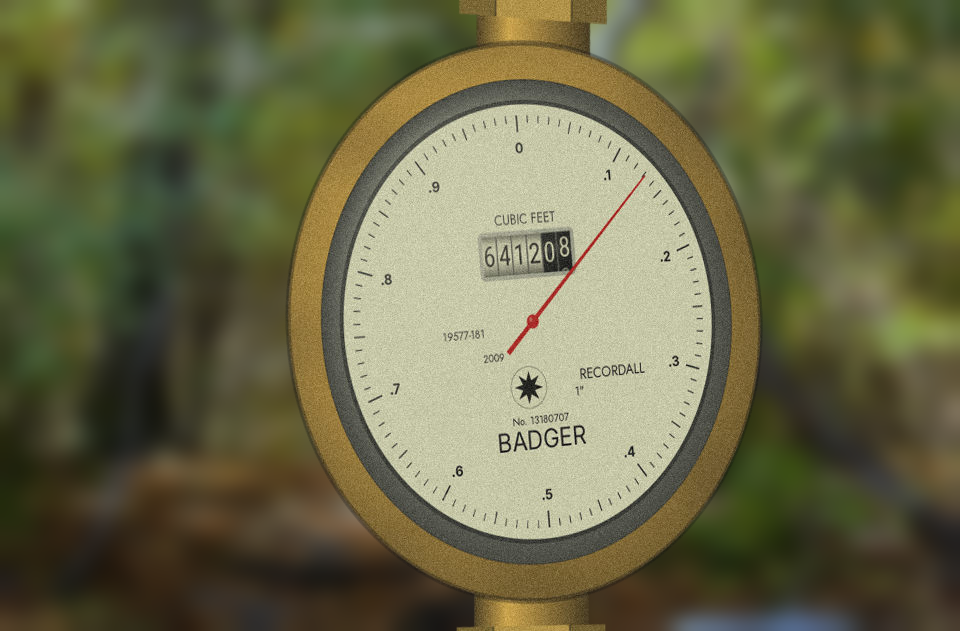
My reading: 641208.13; ft³
